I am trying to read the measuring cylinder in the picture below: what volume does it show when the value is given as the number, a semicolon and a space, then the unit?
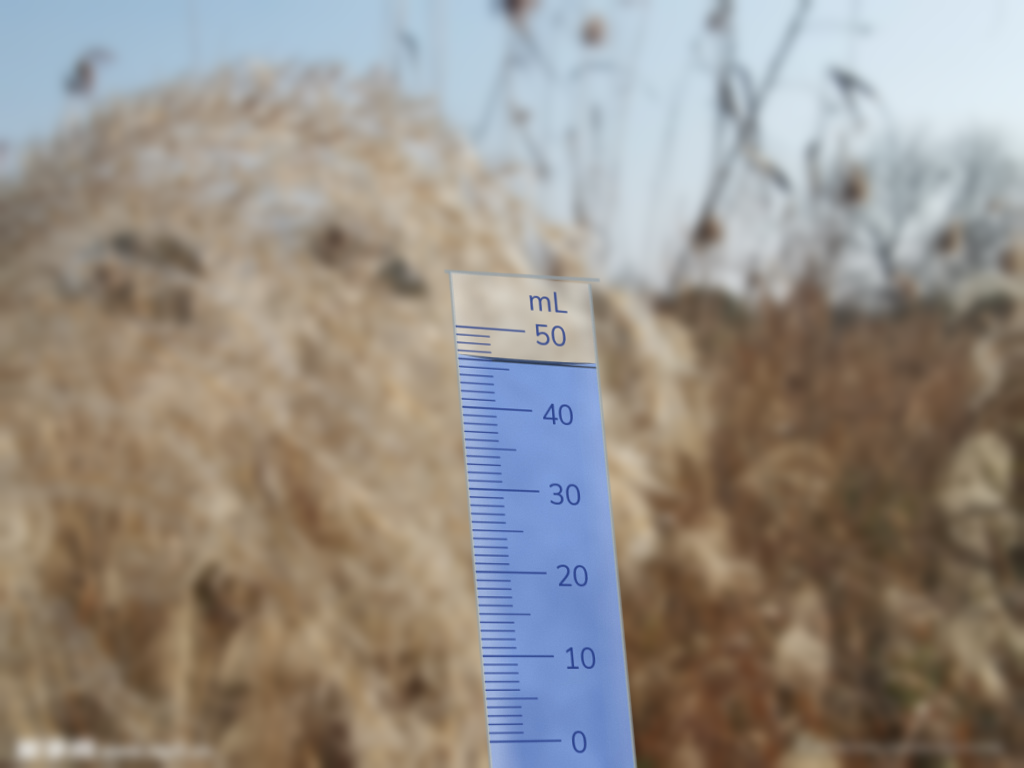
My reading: 46; mL
